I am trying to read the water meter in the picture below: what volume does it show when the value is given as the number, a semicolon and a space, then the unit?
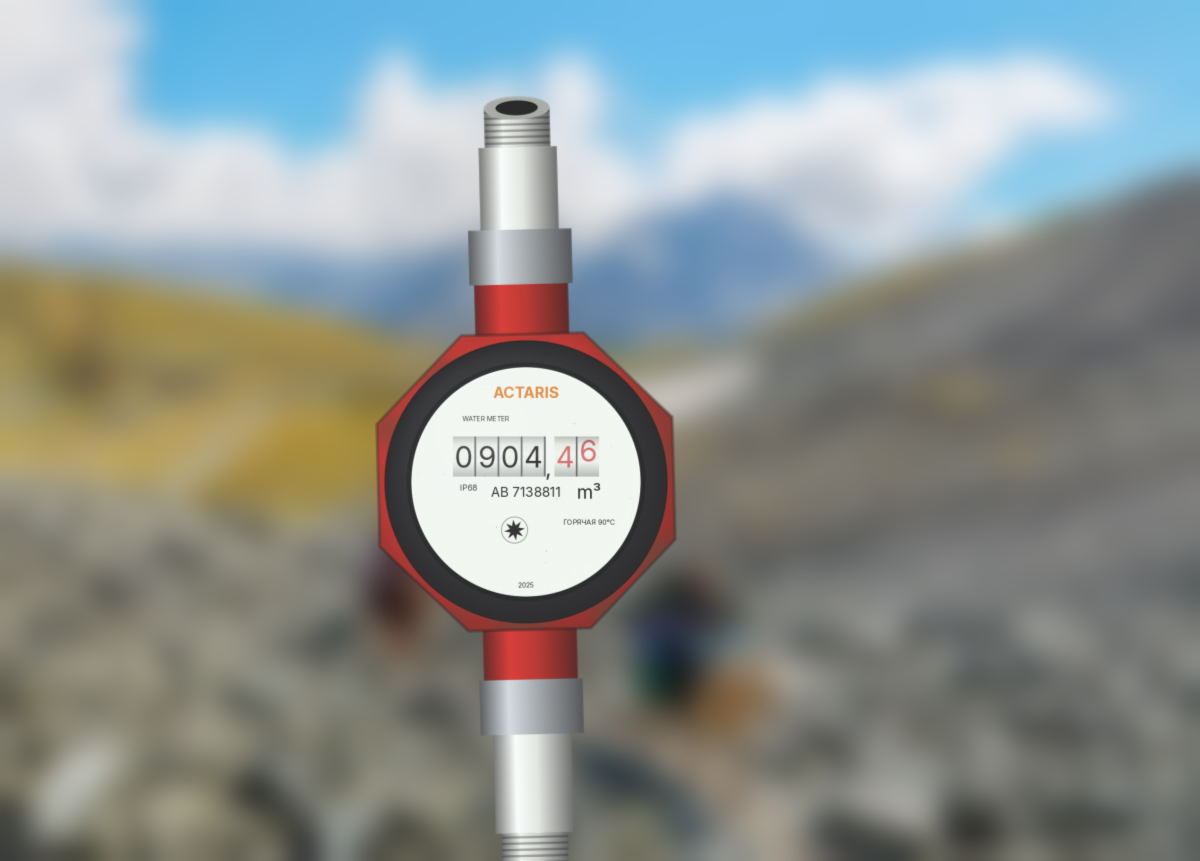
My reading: 904.46; m³
